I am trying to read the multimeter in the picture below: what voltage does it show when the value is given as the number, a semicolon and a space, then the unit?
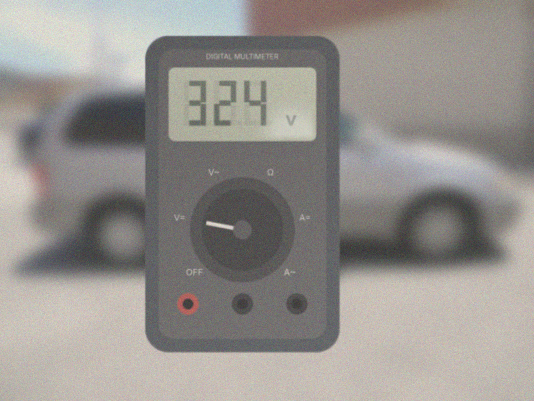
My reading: 324; V
